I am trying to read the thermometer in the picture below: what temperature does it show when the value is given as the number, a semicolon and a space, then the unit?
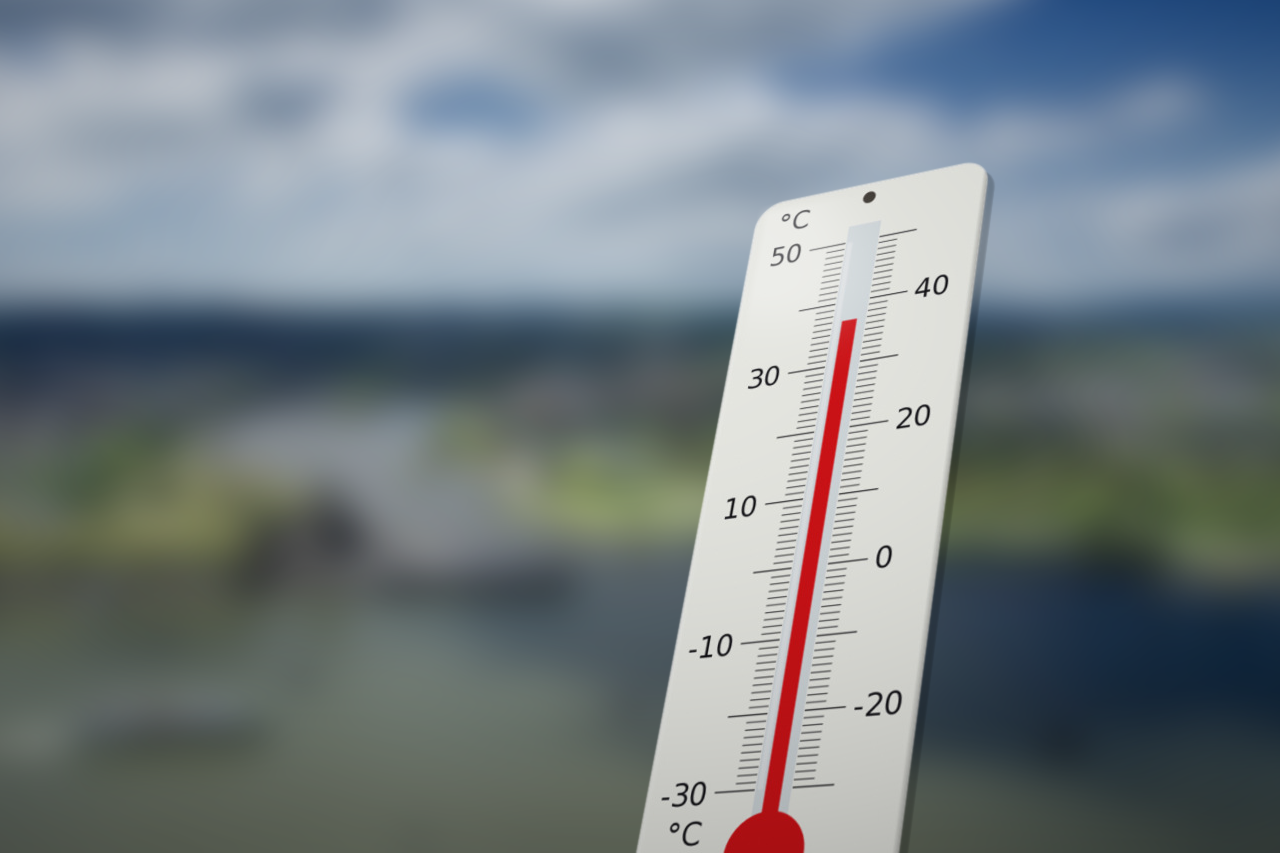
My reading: 37; °C
